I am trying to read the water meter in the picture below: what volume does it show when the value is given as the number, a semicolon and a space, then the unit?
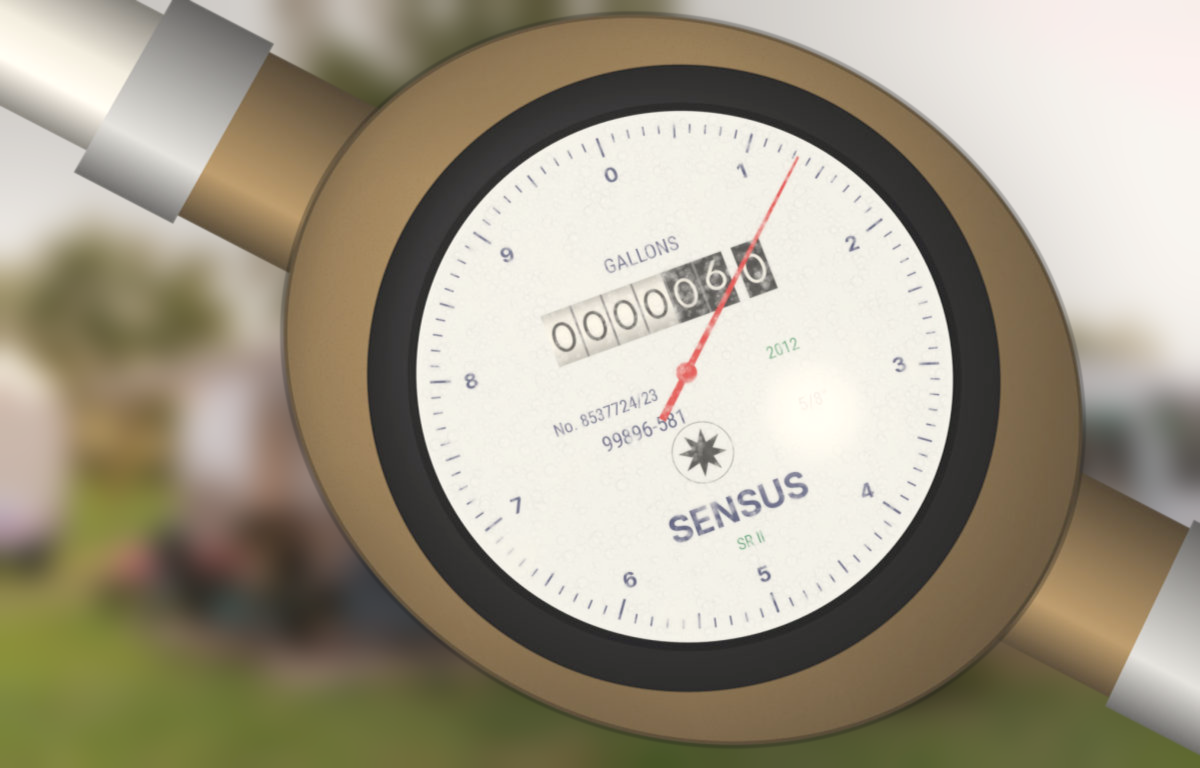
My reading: 61.3; gal
